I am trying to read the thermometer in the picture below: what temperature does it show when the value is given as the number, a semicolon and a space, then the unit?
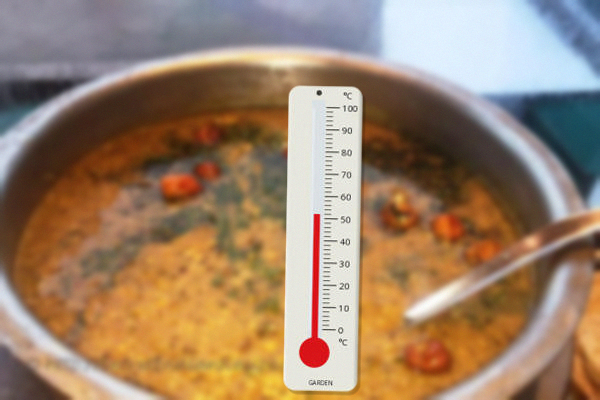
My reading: 52; °C
